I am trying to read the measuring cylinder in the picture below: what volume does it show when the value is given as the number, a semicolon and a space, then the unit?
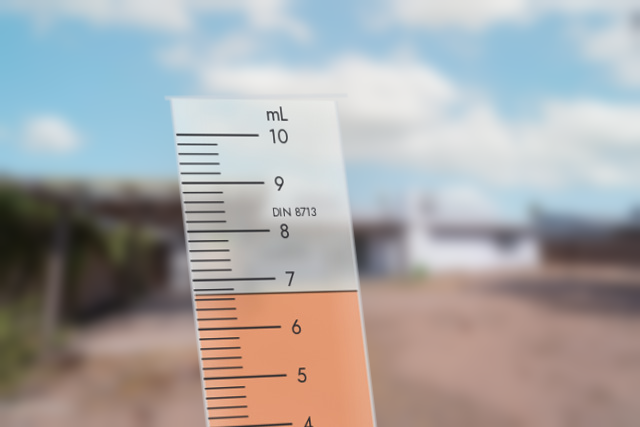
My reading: 6.7; mL
